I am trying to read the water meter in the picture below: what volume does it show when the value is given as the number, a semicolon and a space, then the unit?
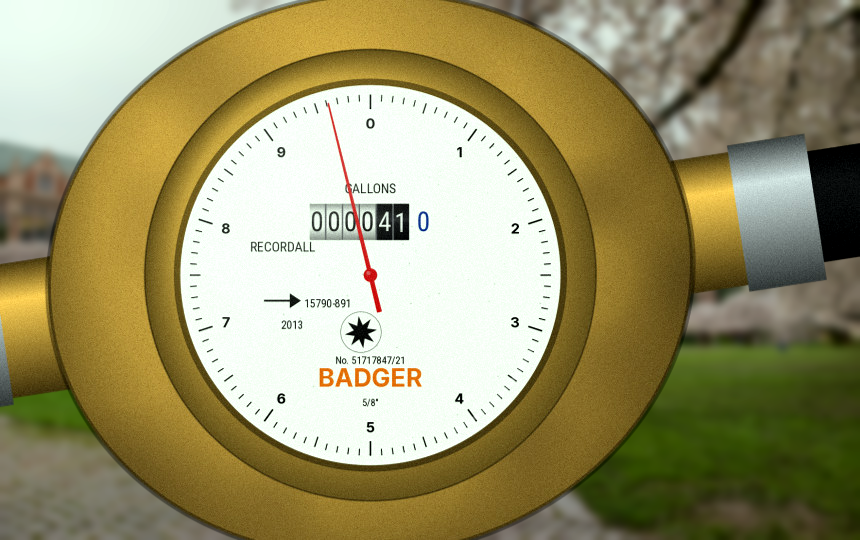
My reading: 409.6; gal
